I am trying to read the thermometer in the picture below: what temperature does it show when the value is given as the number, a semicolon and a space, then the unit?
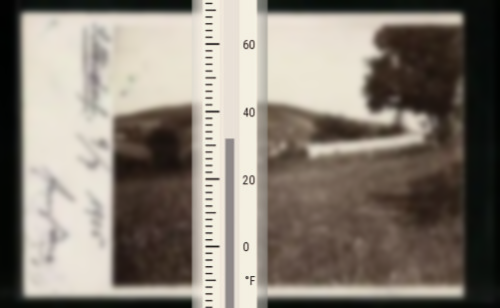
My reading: 32; °F
